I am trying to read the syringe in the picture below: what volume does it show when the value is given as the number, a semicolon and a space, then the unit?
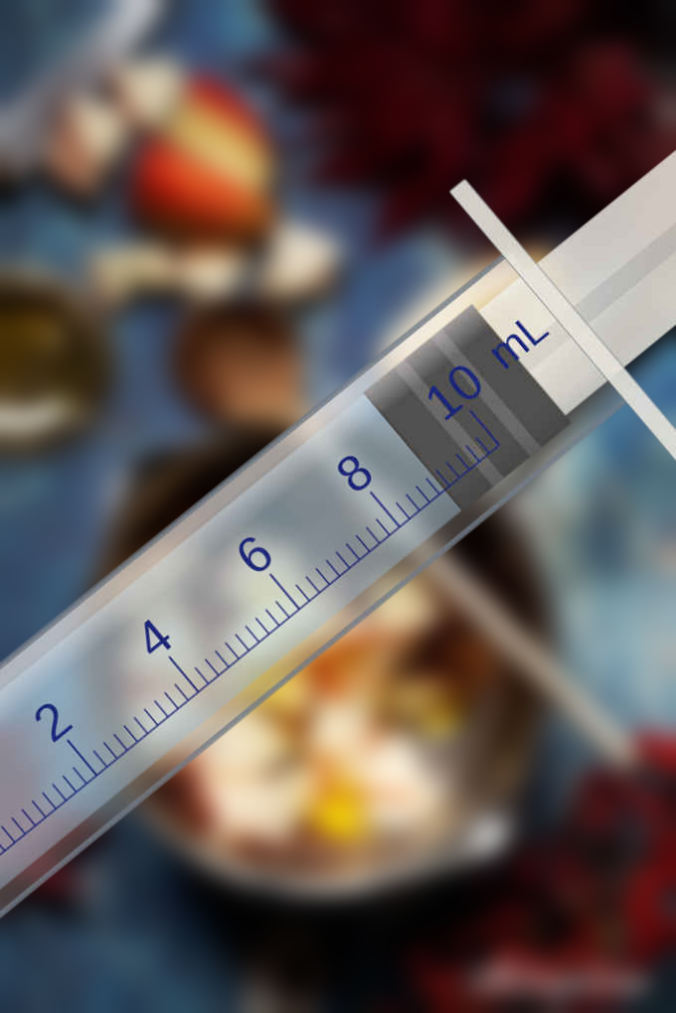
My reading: 8.9; mL
